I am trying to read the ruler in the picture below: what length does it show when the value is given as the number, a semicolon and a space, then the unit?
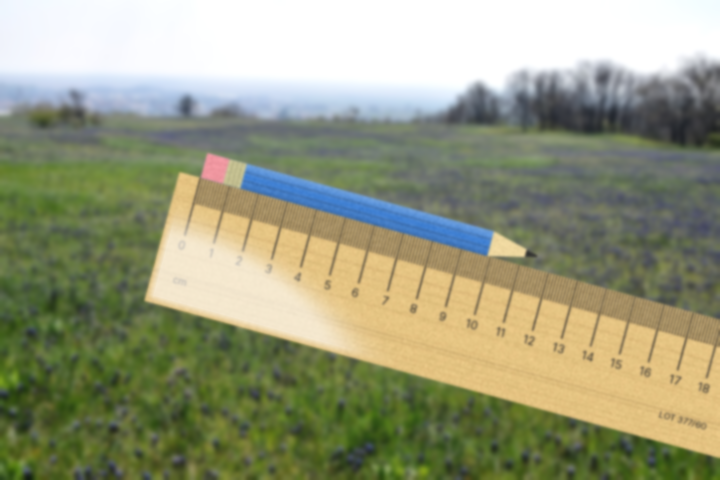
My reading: 11.5; cm
